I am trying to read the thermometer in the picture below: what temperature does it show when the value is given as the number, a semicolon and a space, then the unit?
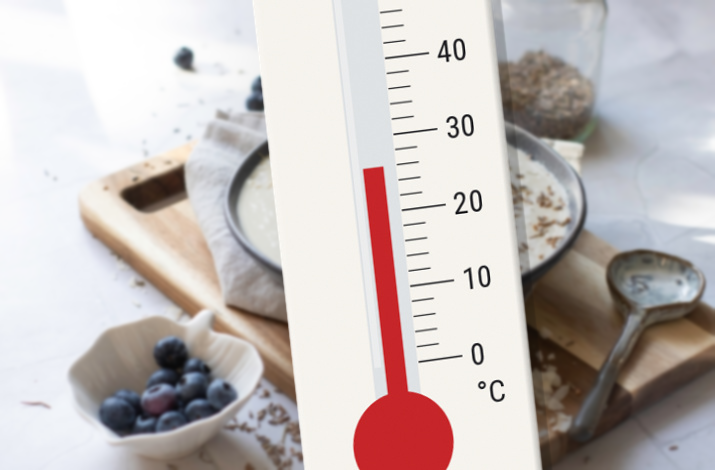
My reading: 26; °C
